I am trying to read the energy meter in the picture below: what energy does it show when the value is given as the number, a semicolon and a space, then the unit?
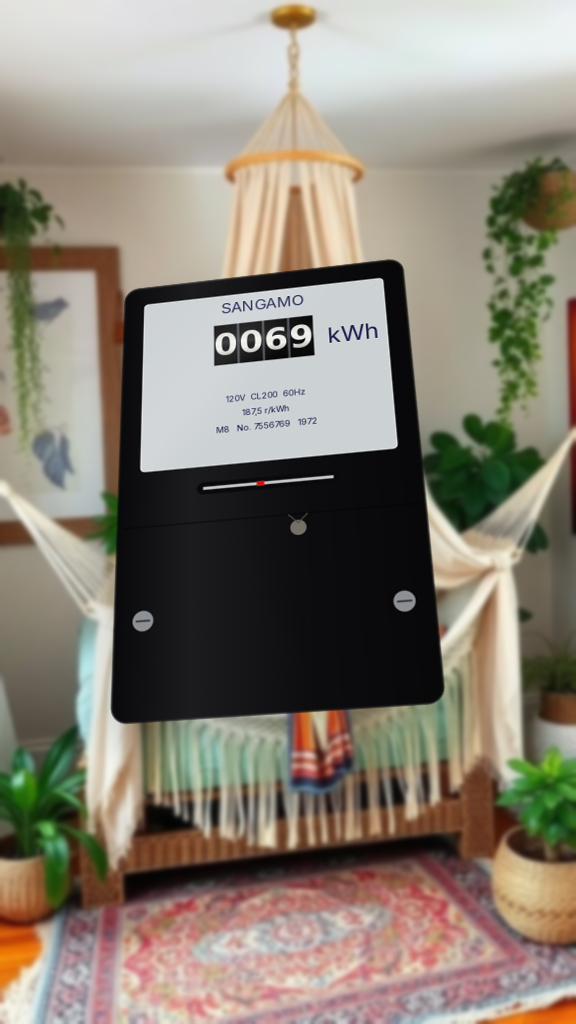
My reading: 69; kWh
